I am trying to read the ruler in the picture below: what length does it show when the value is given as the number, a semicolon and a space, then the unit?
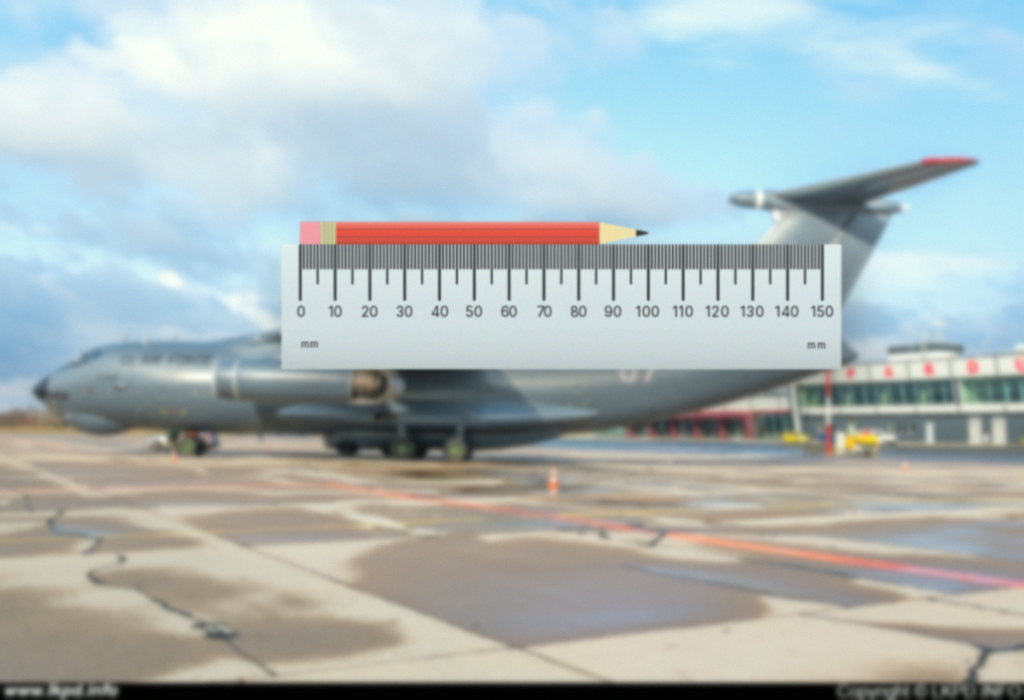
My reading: 100; mm
